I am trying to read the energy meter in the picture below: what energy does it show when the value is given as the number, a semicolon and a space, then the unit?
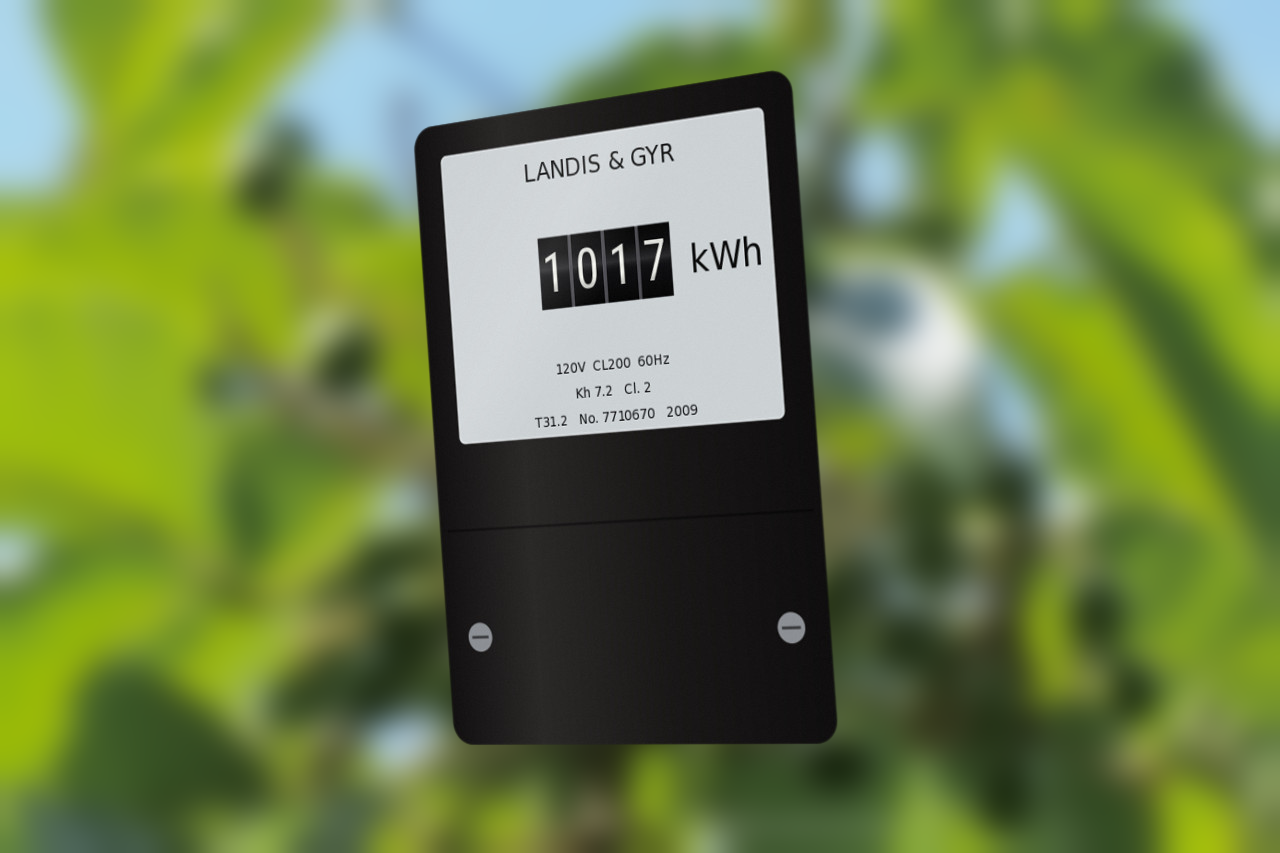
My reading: 1017; kWh
